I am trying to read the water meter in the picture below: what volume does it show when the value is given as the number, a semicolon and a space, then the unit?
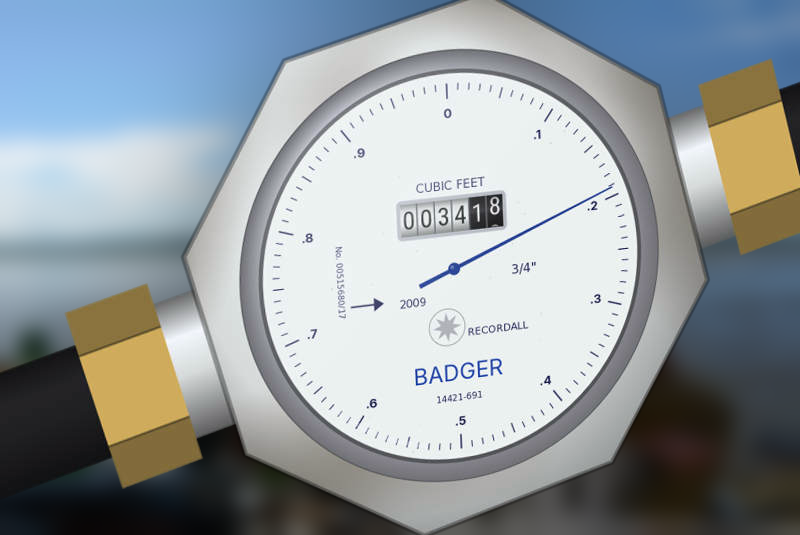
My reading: 3418.19; ft³
